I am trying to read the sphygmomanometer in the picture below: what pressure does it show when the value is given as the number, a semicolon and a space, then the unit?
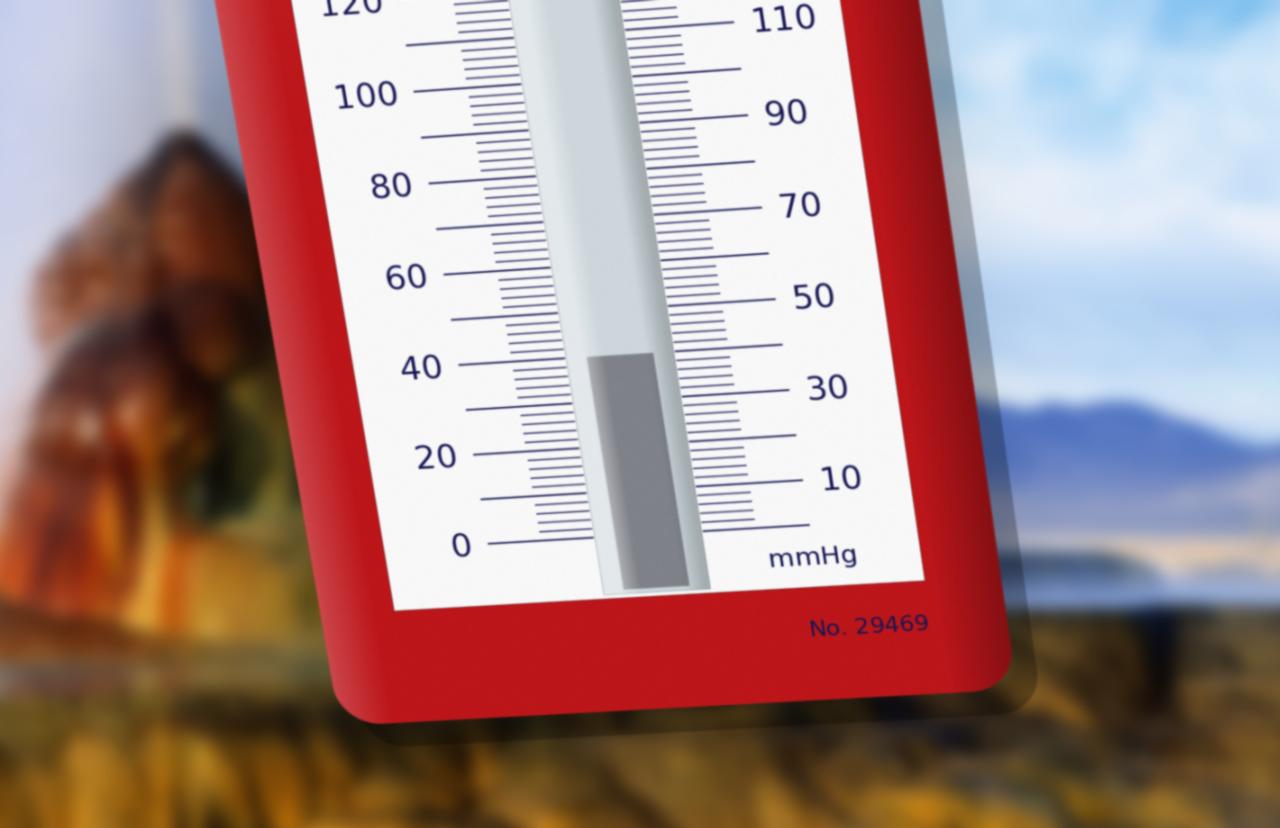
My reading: 40; mmHg
